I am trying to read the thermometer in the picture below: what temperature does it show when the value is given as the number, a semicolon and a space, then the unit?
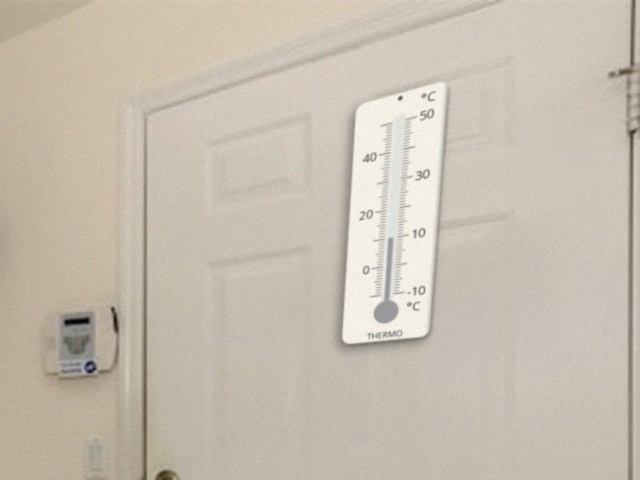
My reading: 10; °C
